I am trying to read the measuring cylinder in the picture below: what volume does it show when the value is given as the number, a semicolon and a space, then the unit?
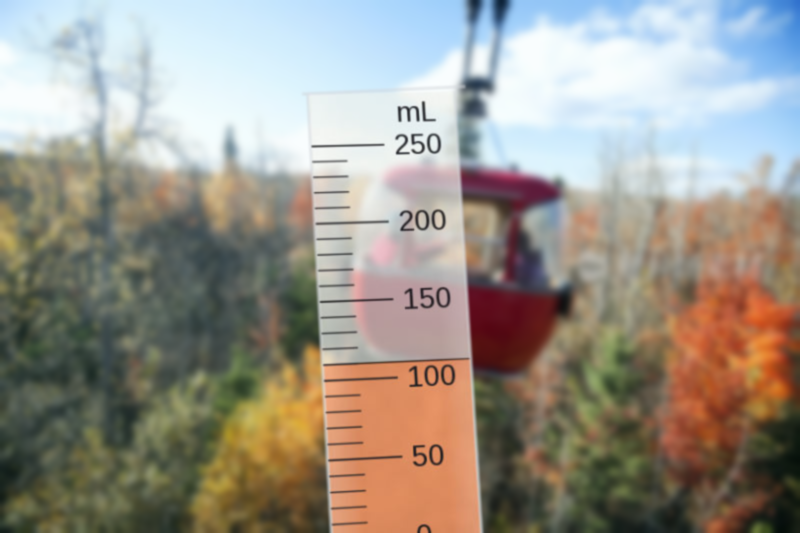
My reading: 110; mL
